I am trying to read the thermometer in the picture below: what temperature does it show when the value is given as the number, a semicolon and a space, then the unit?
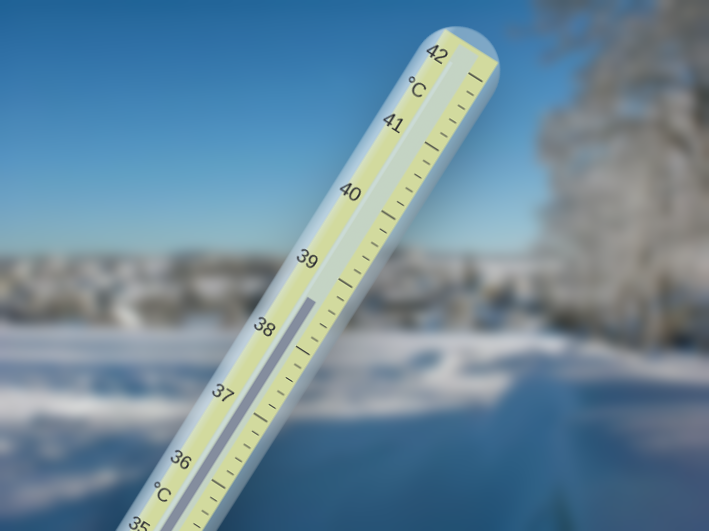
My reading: 38.6; °C
